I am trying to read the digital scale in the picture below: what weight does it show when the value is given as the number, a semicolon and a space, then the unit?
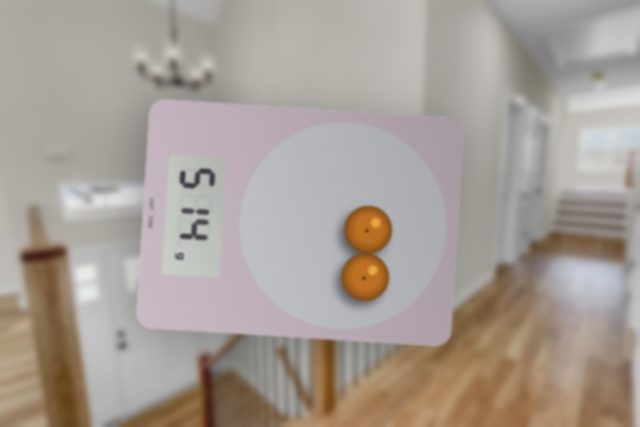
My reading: 514; g
